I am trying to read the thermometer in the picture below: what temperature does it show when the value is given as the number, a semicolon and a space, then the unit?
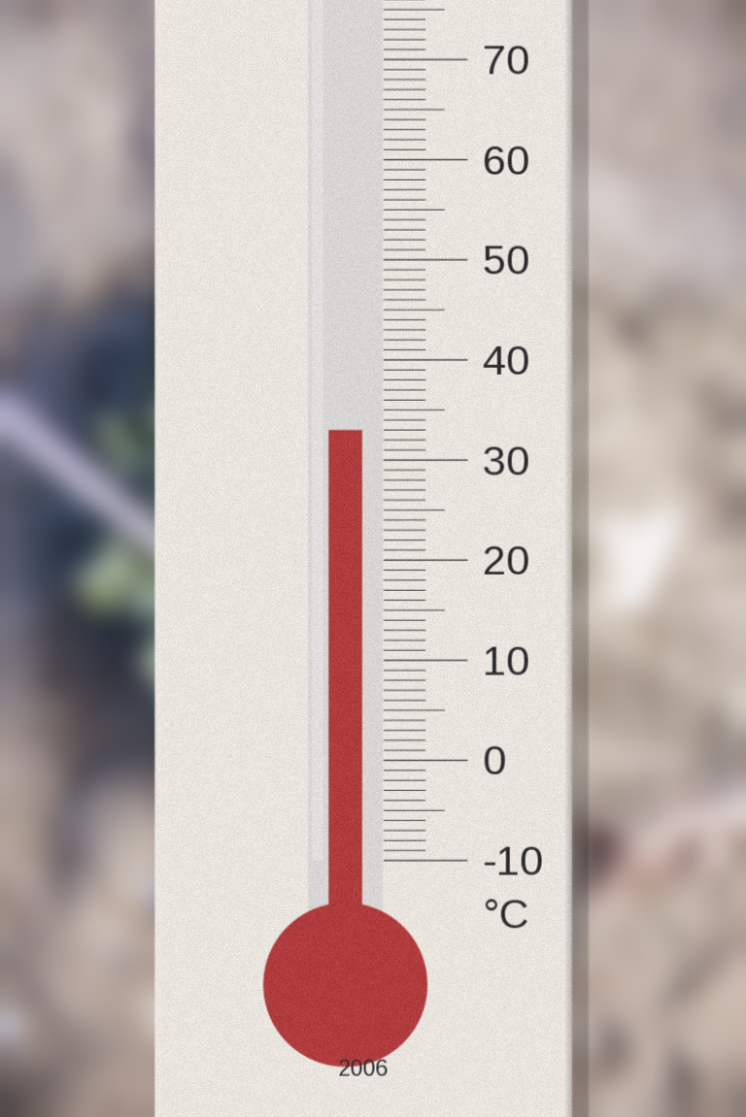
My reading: 33; °C
